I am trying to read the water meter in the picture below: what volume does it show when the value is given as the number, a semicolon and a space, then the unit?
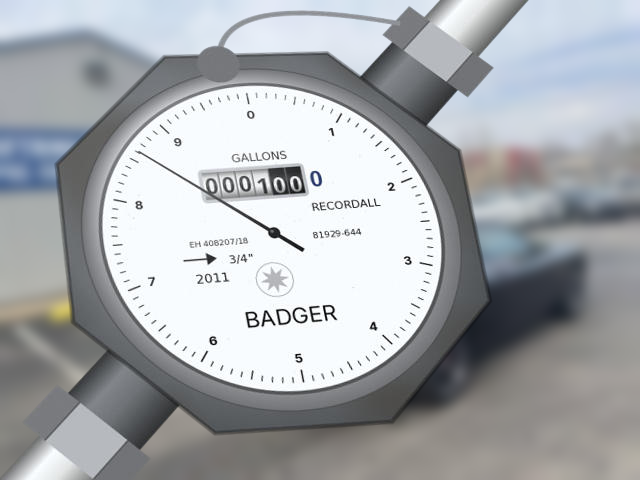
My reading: 998.6; gal
